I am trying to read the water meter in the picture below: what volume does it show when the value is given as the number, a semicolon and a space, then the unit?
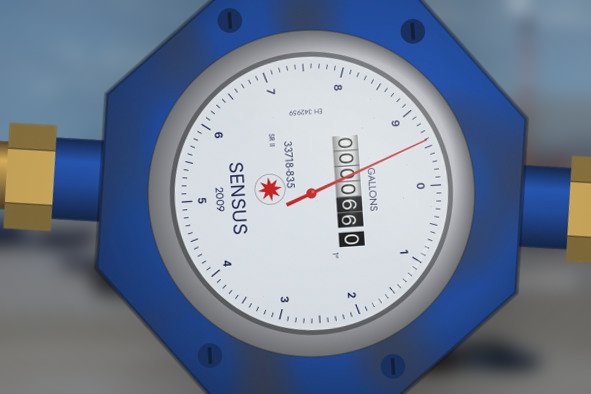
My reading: 659.4; gal
